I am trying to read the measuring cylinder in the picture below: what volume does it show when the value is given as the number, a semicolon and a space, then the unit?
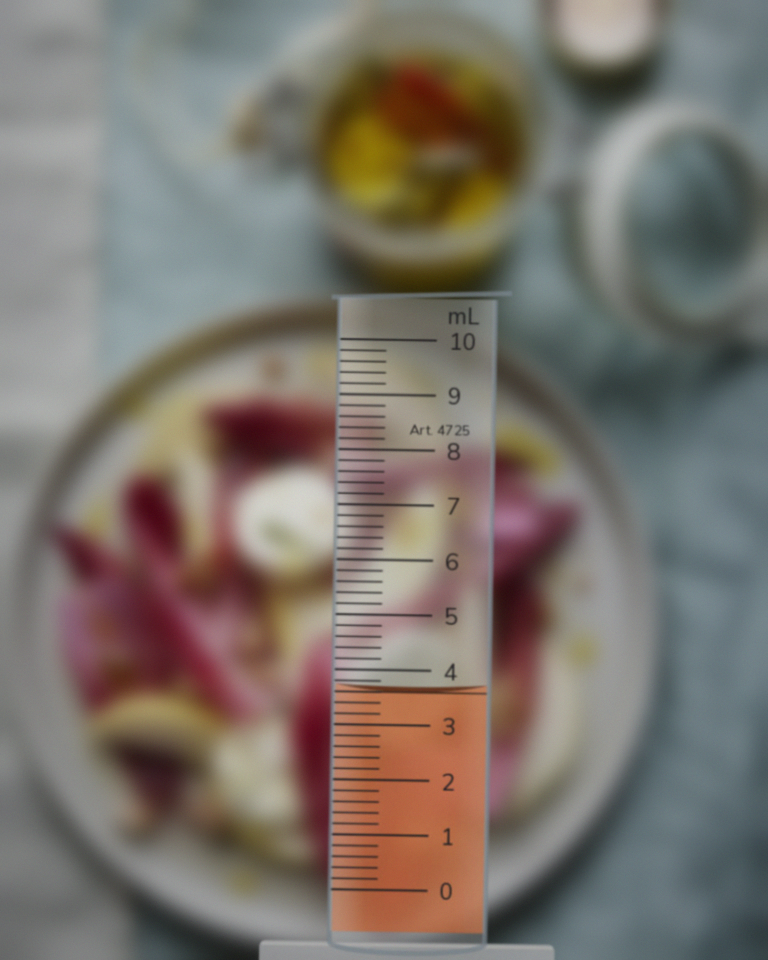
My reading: 3.6; mL
